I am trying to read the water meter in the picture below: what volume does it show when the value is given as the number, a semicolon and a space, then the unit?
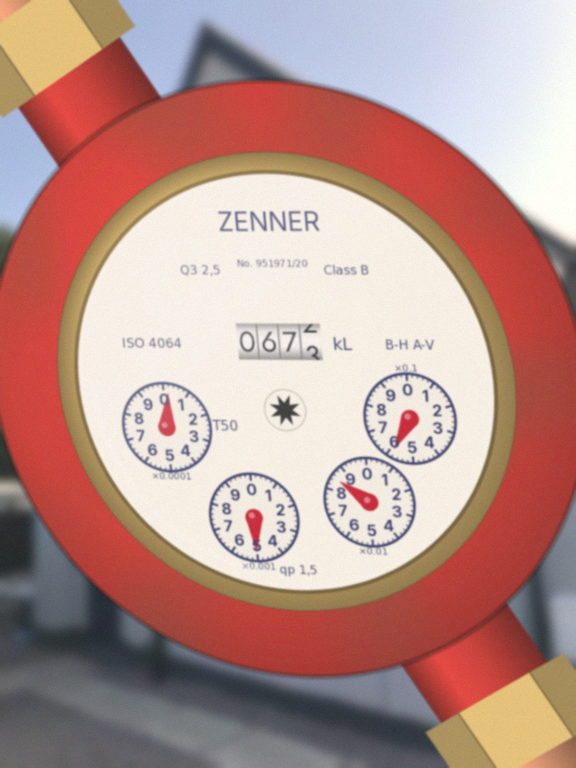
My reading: 672.5850; kL
